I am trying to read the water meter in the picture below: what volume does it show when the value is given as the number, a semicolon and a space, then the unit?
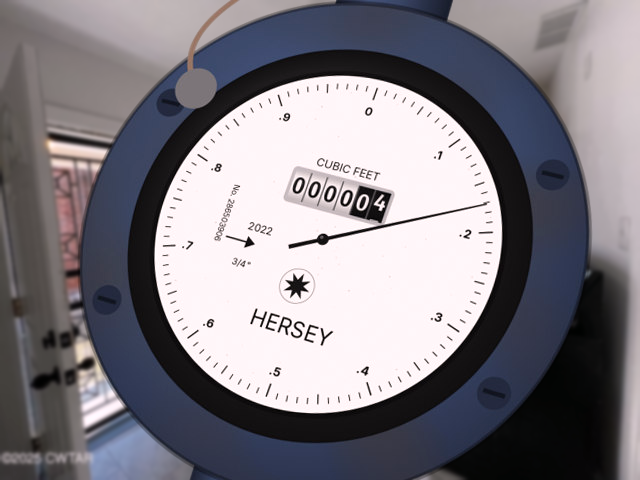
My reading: 4.17; ft³
